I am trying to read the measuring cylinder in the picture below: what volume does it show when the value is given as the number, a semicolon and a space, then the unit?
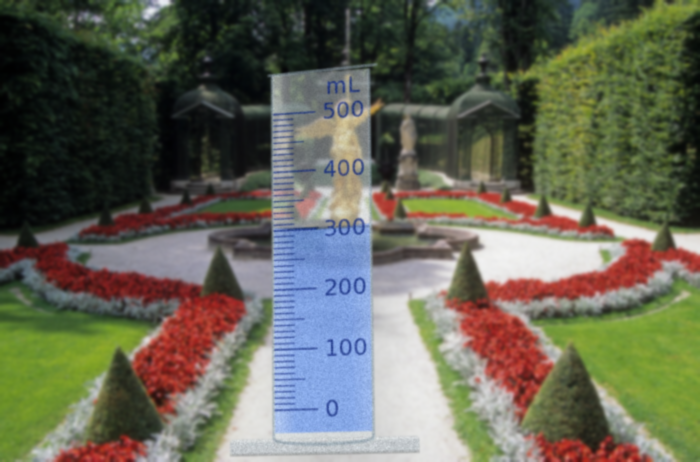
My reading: 300; mL
